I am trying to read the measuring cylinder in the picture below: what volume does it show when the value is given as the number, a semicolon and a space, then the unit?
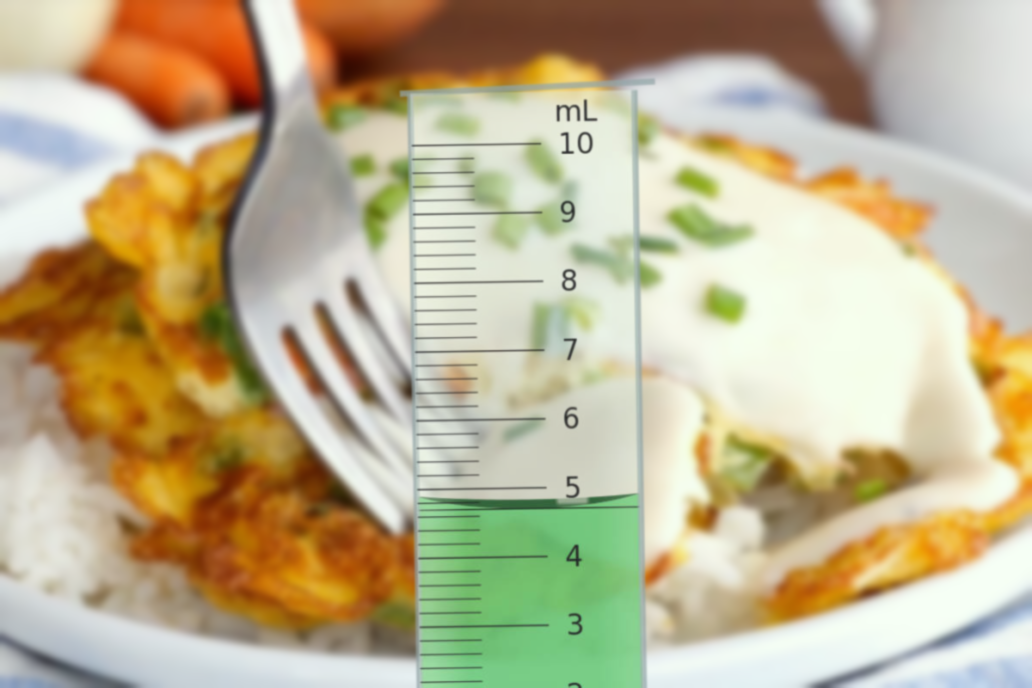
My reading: 4.7; mL
